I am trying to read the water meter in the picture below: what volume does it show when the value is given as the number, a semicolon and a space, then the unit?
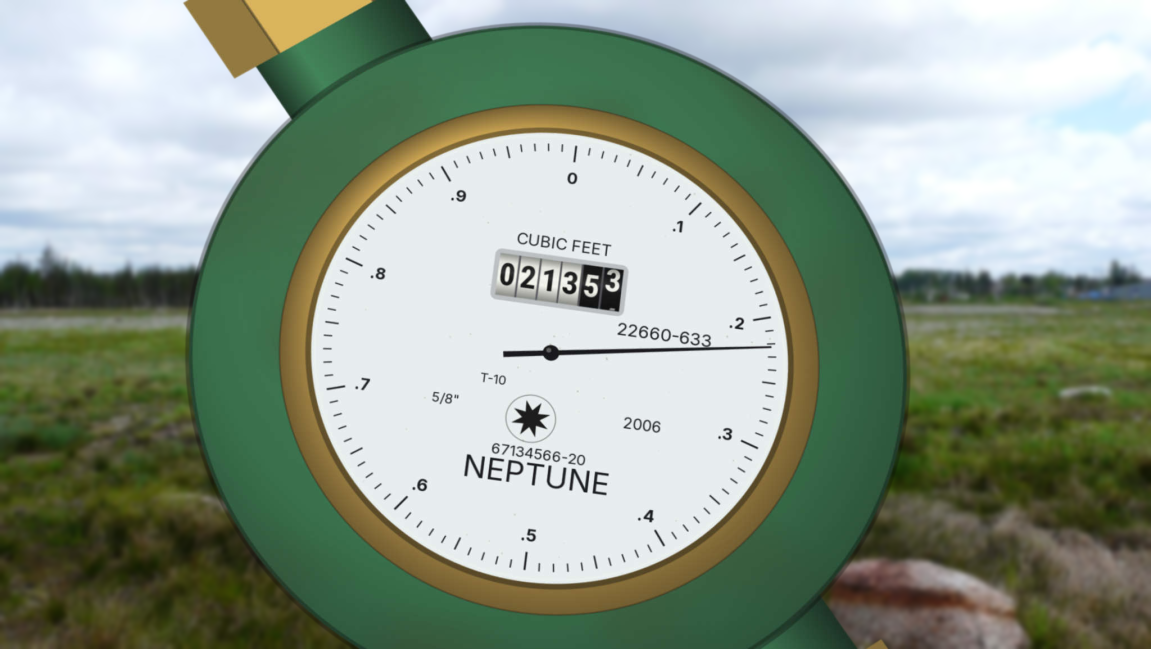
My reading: 21353.22; ft³
